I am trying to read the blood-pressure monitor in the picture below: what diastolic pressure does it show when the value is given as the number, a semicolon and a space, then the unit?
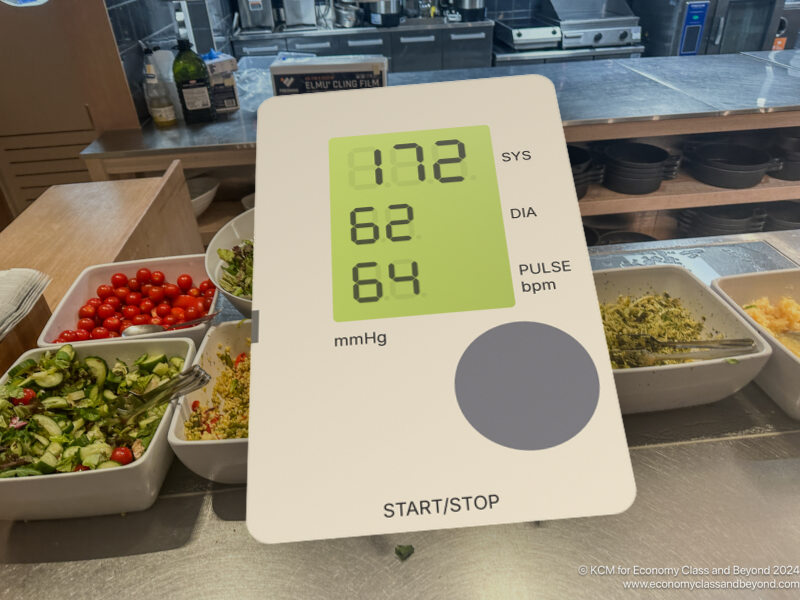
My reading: 62; mmHg
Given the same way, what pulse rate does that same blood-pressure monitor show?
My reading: 64; bpm
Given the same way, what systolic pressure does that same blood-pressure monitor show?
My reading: 172; mmHg
